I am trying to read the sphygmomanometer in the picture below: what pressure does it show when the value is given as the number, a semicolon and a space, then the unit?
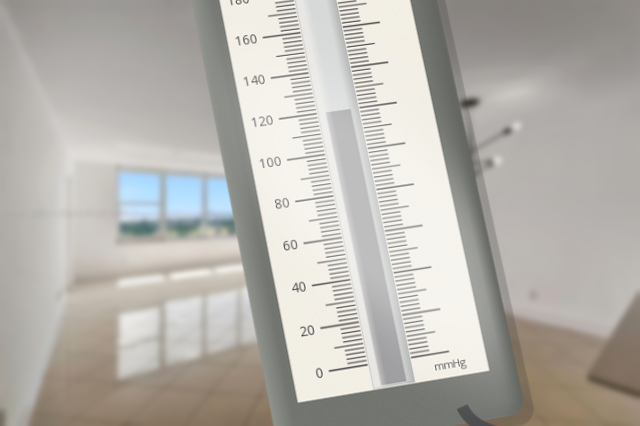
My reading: 120; mmHg
